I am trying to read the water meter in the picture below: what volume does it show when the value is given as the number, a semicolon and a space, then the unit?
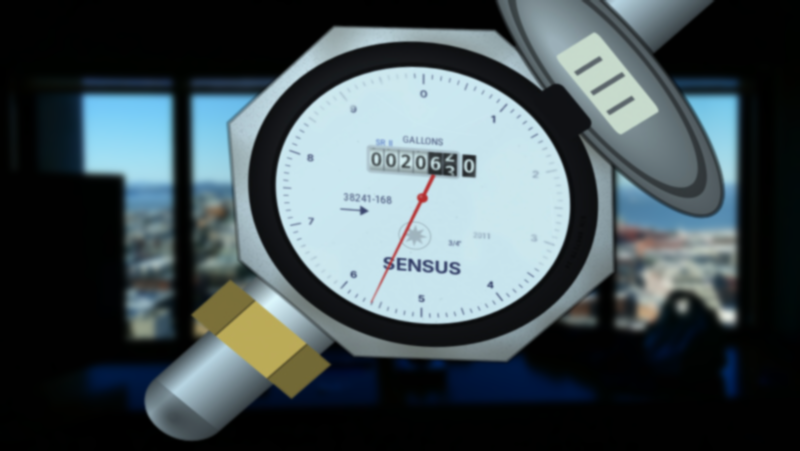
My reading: 20625.6; gal
